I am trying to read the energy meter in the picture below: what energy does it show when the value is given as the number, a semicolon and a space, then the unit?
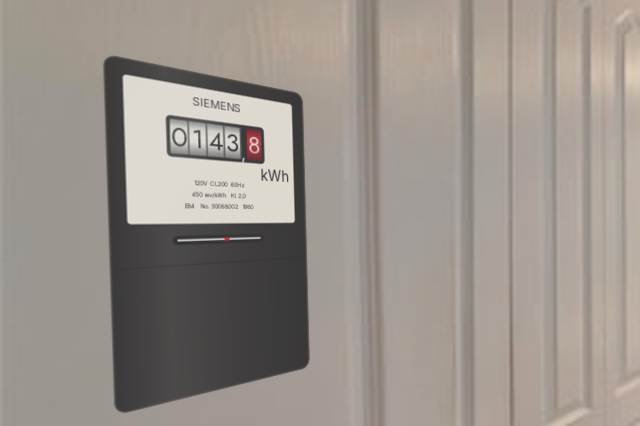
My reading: 143.8; kWh
